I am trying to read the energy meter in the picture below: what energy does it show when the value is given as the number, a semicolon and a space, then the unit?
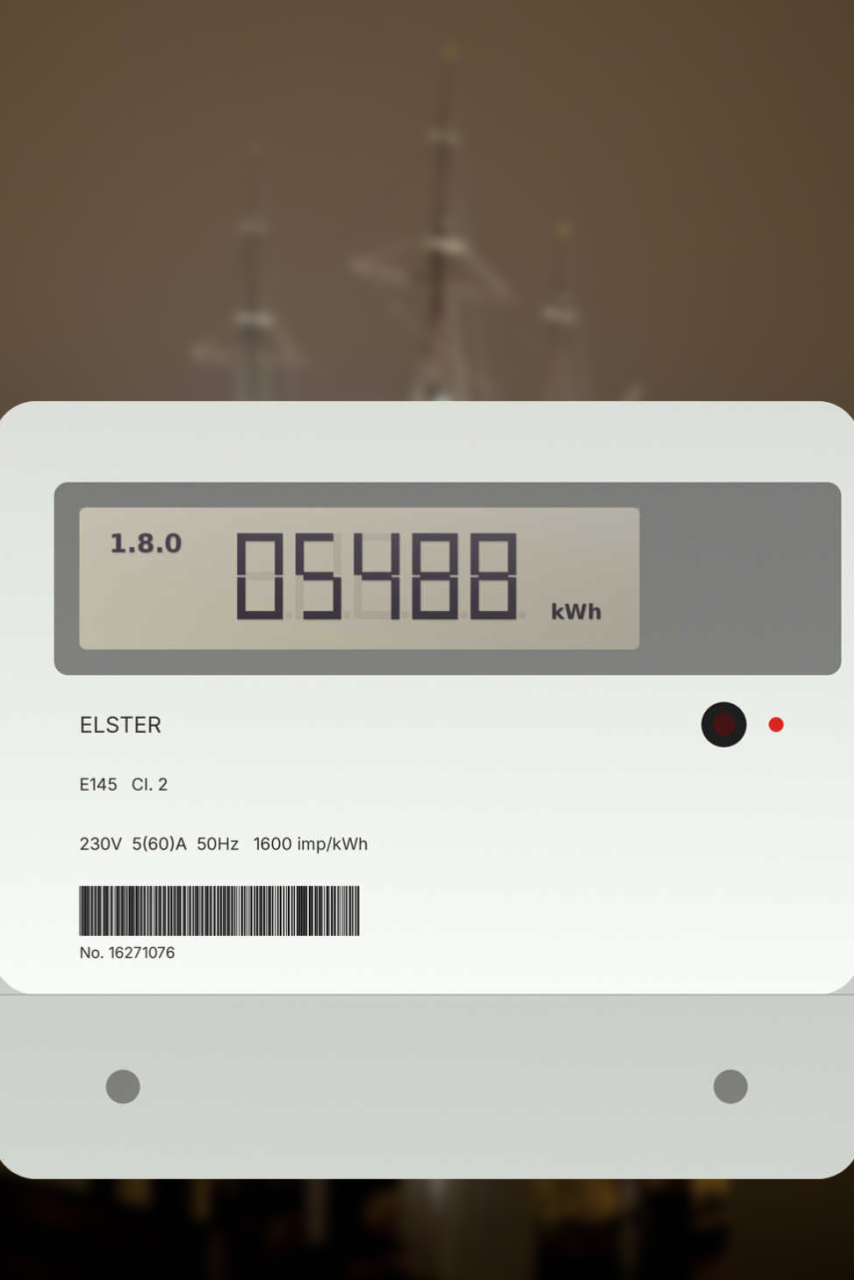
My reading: 5488; kWh
